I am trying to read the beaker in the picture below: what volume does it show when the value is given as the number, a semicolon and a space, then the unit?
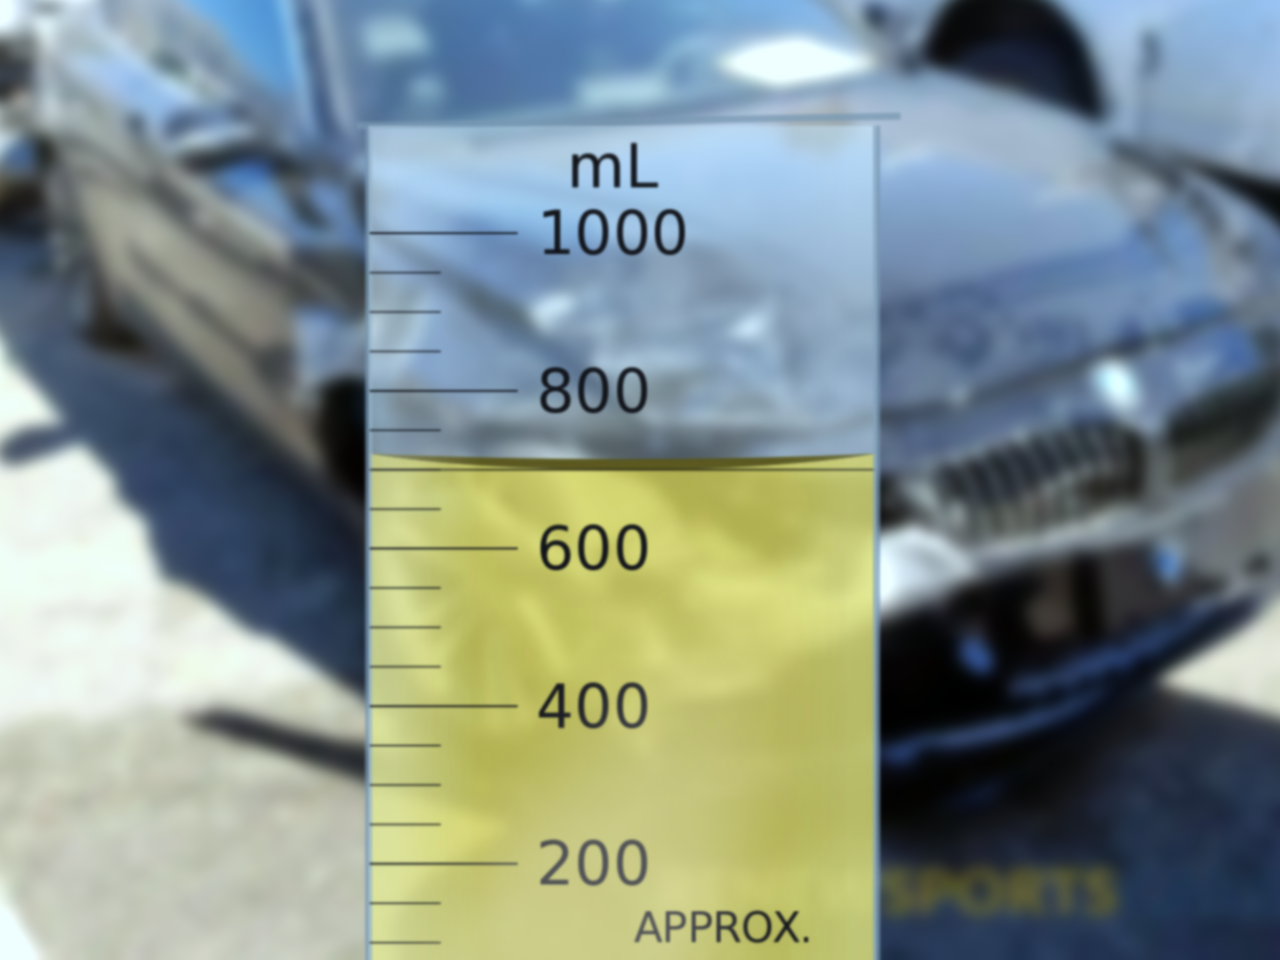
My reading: 700; mL
